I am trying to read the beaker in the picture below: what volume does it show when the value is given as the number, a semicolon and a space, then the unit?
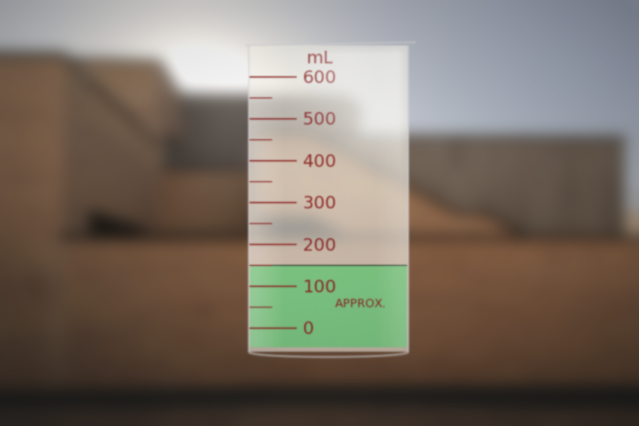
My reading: 150; mL
